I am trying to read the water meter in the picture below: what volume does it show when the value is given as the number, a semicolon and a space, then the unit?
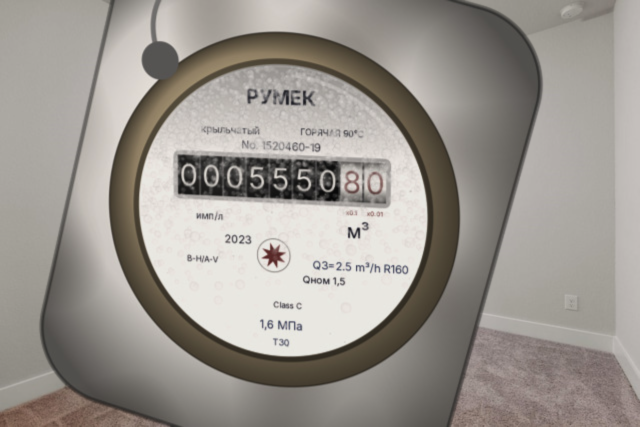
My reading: 5550.80; m³
